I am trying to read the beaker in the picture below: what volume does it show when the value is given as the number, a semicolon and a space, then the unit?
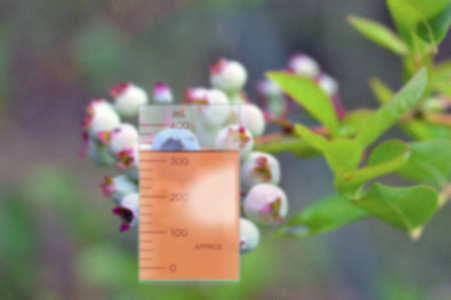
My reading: 325; mL
